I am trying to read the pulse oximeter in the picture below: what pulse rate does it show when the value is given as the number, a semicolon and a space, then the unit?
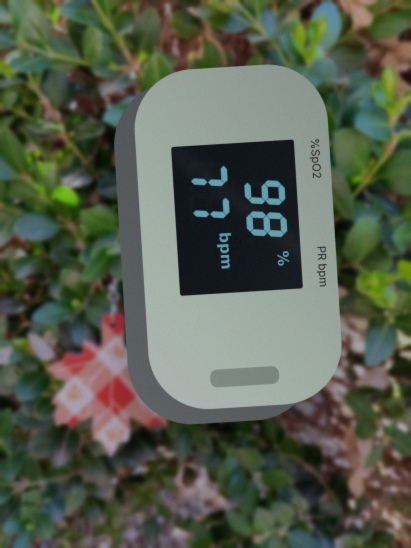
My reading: 77; bpm
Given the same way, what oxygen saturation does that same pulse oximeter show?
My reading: 98; %
